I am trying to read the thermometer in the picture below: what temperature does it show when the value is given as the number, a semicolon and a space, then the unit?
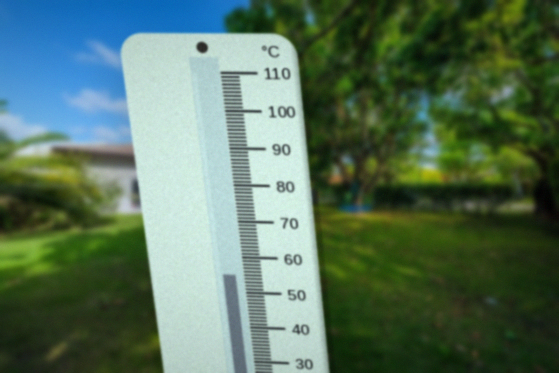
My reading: 55; °C
